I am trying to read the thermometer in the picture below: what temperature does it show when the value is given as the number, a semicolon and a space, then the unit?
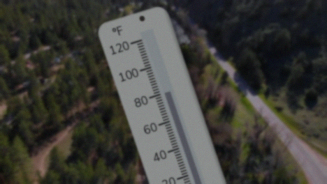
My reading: 80; °F
